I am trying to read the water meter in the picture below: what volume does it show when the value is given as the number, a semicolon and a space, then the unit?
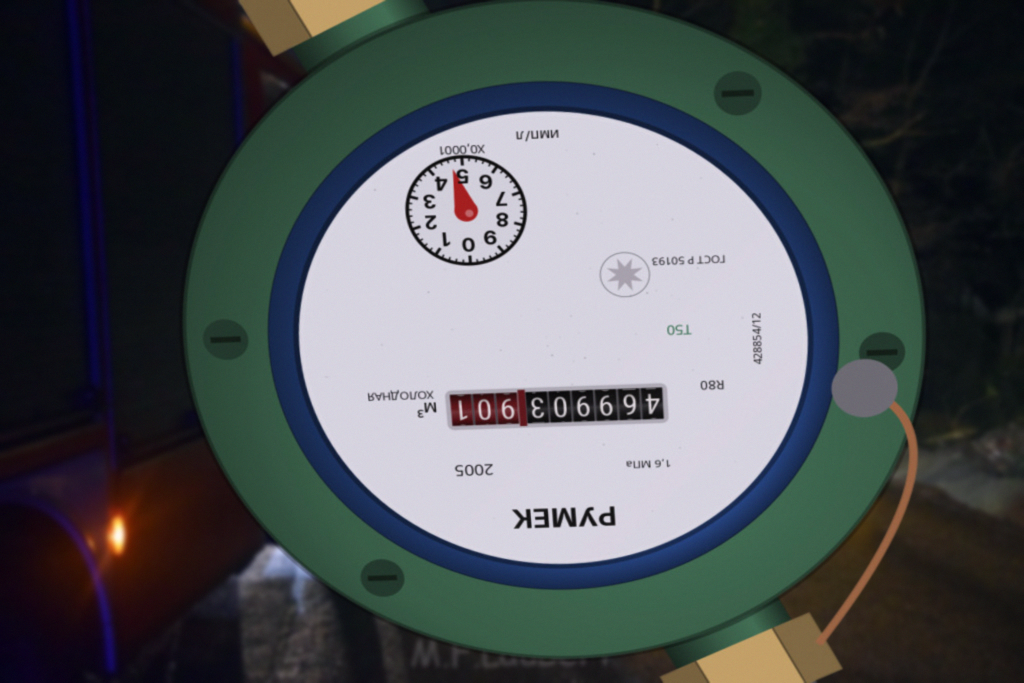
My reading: 469903.9014; m³
